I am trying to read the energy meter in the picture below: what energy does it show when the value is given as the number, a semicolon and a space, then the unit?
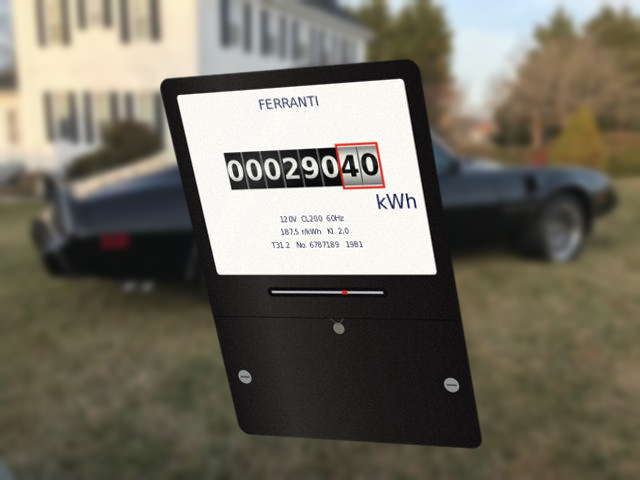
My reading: 290.40; kWh
